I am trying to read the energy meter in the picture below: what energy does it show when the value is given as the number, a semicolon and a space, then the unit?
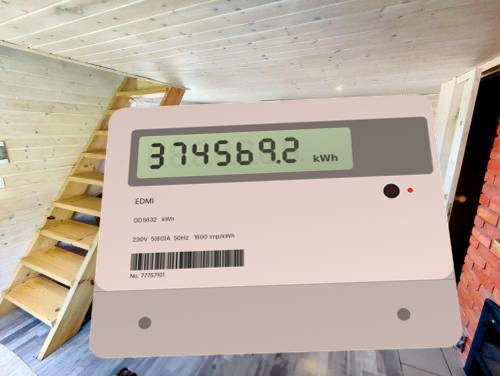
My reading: 374569.2; kWh
